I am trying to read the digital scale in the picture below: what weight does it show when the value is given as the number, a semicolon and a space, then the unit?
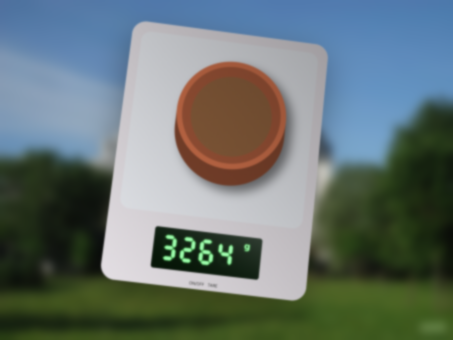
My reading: 3264; g
